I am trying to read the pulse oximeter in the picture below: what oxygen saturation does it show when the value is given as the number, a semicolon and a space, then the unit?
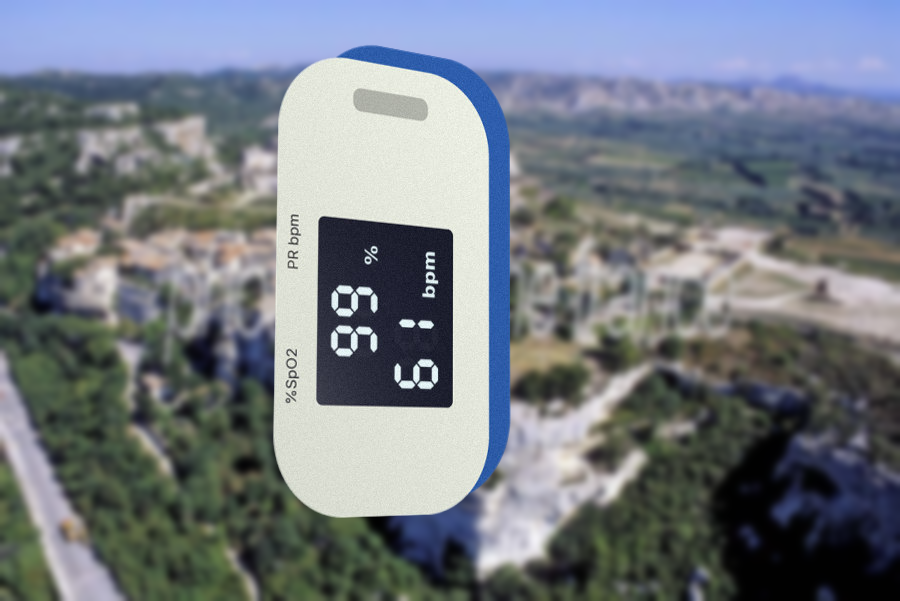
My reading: 99; %
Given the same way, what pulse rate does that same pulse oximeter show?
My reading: 61; bpm
